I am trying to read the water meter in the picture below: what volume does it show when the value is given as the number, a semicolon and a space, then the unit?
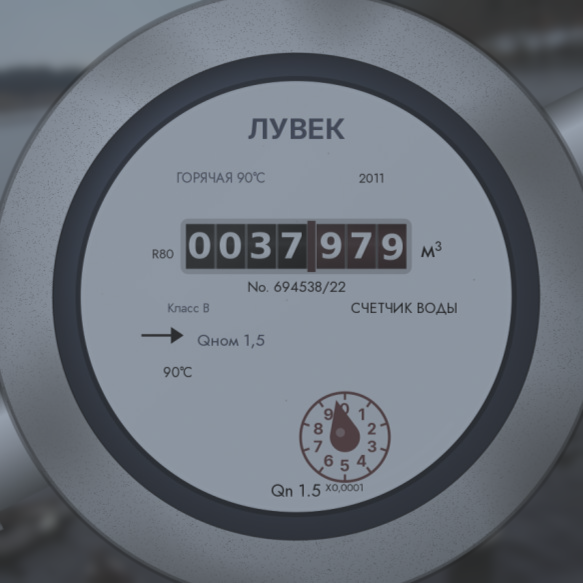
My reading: 37.9789; m³
